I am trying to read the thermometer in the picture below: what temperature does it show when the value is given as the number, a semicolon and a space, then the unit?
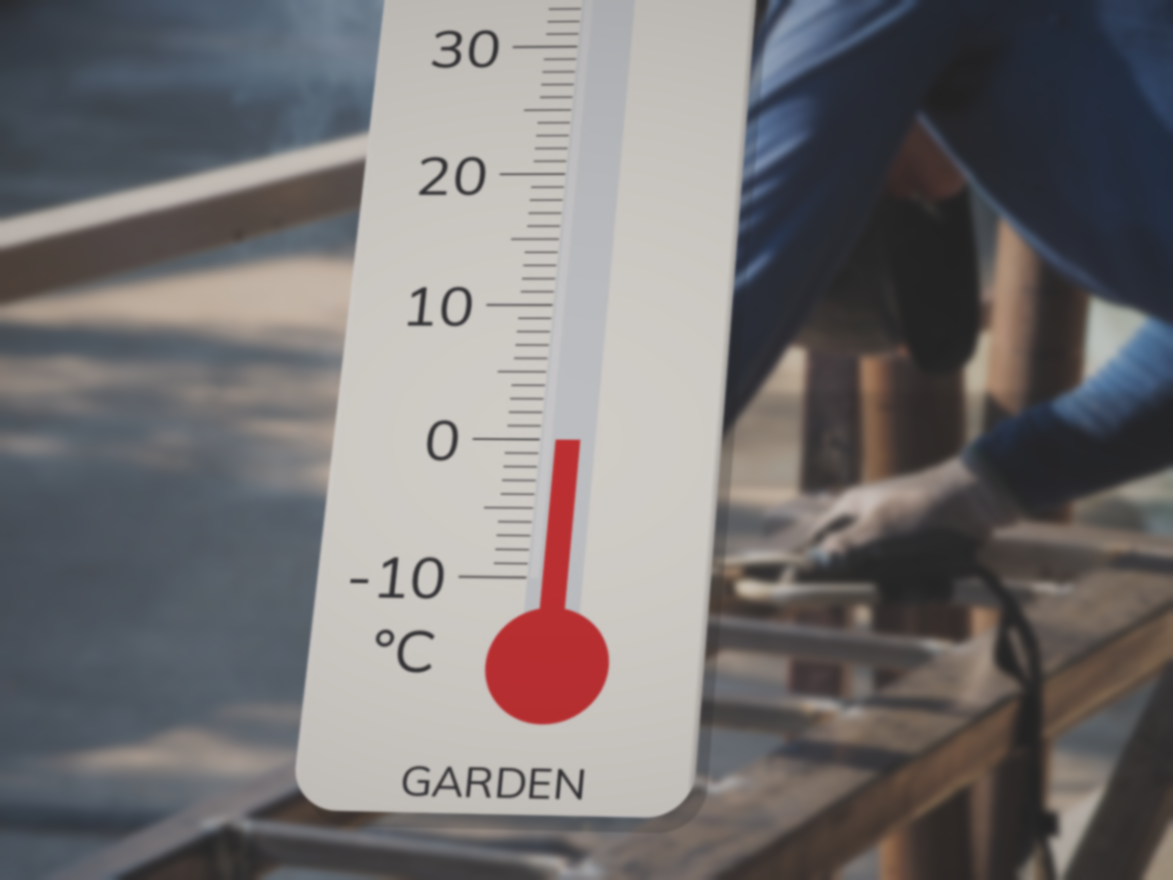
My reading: 0; °C
